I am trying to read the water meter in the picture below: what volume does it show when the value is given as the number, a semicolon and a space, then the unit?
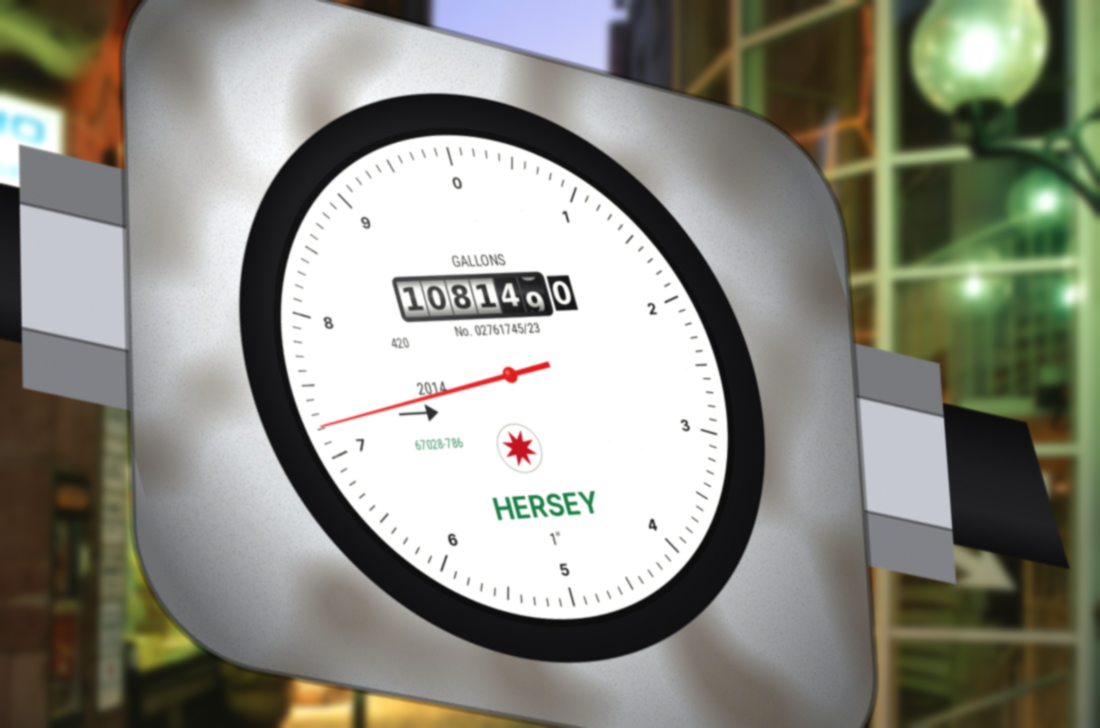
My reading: 1081487.2; gal
